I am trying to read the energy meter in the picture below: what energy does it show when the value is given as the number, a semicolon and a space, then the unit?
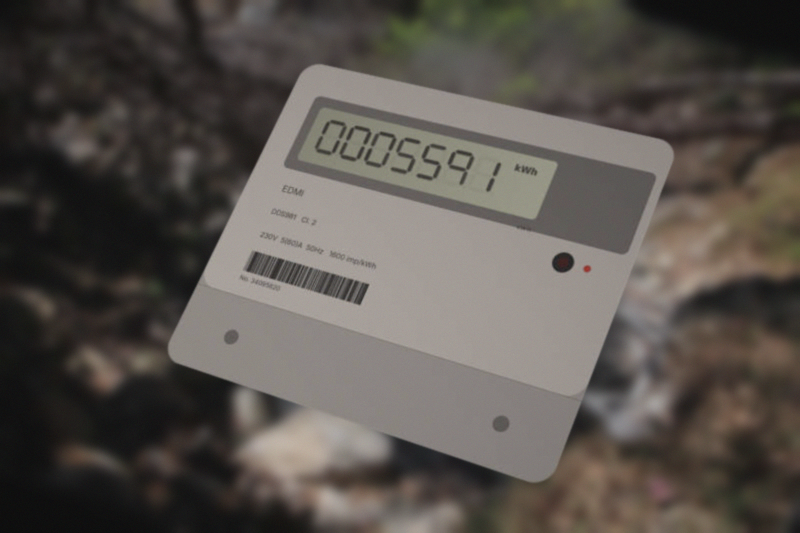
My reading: 5591; kWh
